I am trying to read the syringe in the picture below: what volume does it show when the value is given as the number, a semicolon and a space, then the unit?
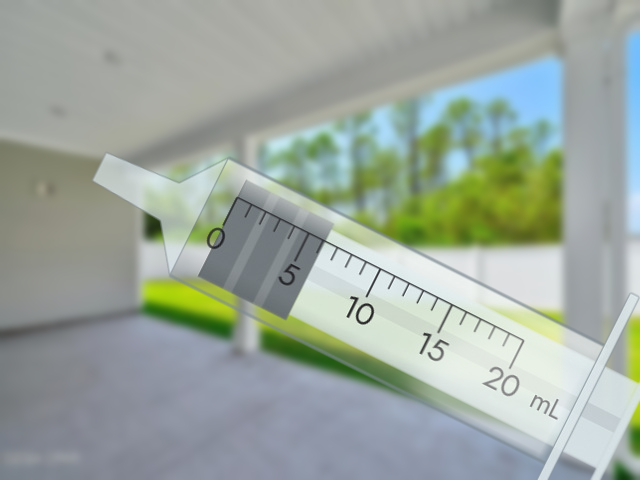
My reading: 0; mL
